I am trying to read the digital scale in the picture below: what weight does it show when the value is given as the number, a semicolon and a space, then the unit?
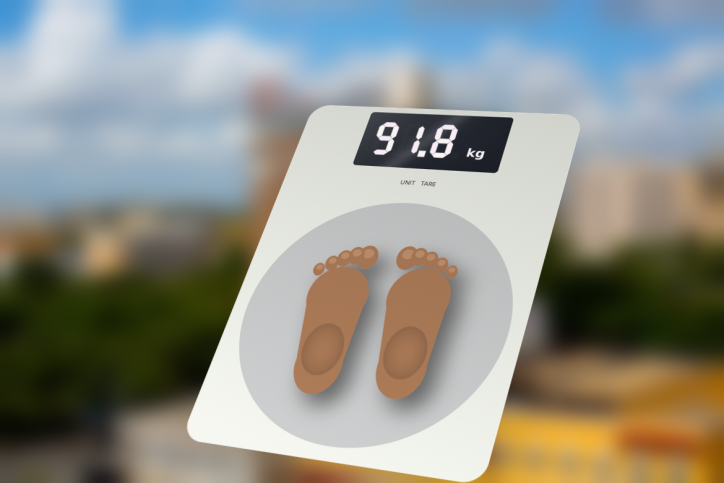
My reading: 91.8; kg
